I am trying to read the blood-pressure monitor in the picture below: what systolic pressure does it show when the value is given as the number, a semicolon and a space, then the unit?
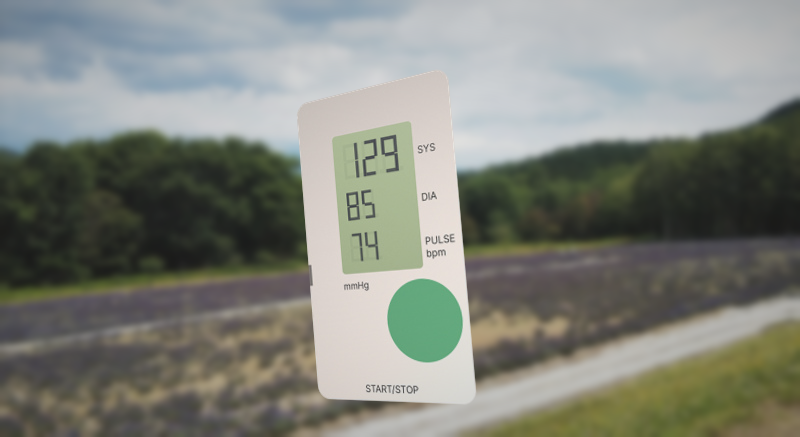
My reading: 129; mmHg
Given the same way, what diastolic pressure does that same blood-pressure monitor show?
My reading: 85; mmHg
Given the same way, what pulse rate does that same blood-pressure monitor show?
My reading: 74; bpm
